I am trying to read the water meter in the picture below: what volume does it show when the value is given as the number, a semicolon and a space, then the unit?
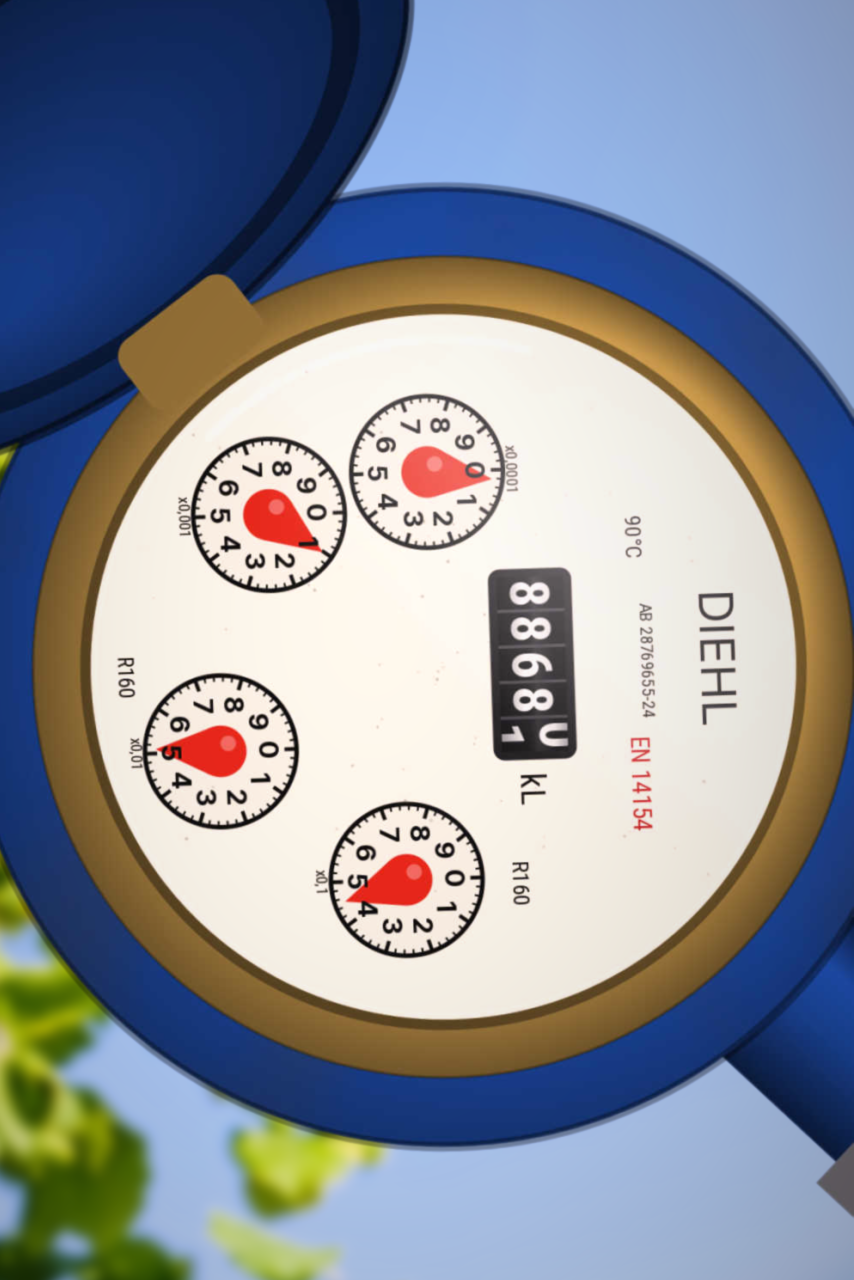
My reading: 88680.4510; kL
